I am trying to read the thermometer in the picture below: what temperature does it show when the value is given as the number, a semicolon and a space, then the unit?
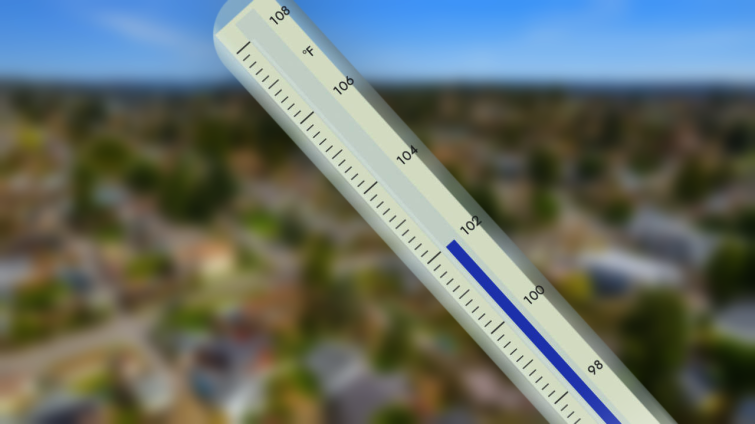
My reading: 102; °F
